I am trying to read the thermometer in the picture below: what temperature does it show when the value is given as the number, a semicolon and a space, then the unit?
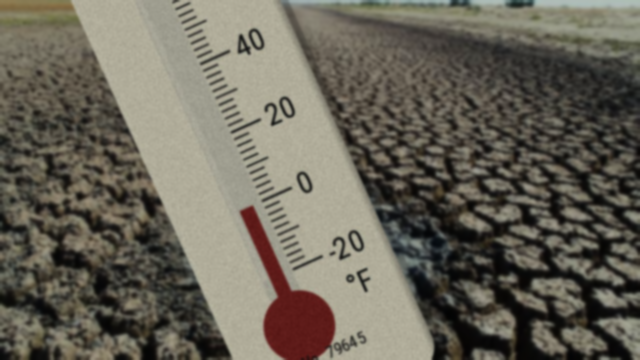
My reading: 0; °F
